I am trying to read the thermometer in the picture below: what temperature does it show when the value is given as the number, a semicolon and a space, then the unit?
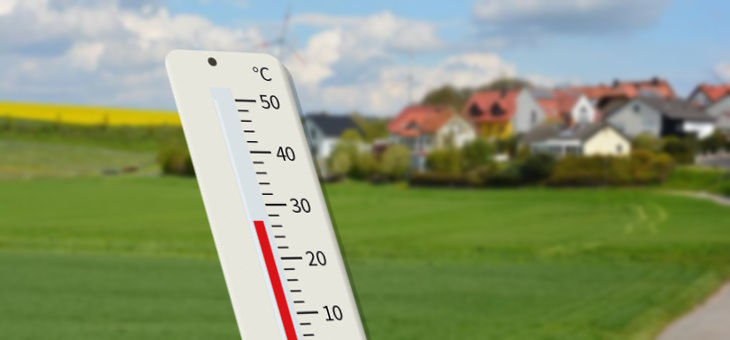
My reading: 27; °C
